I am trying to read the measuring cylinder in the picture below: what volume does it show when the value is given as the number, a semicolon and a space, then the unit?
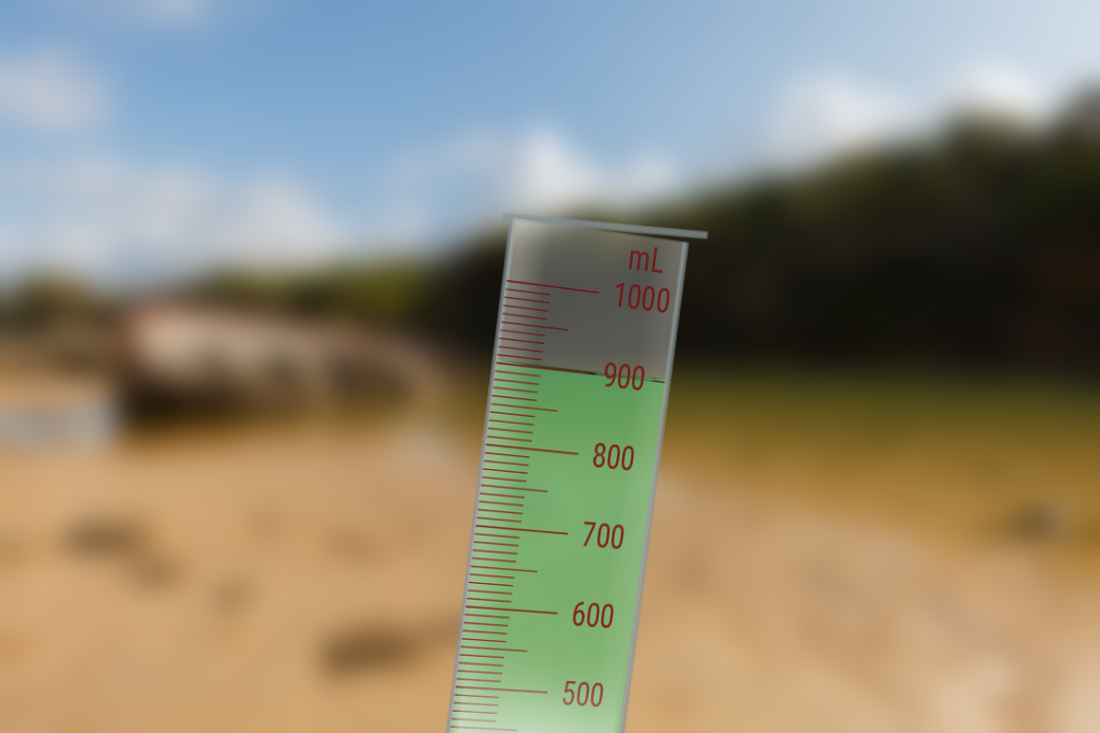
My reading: 900; mL
